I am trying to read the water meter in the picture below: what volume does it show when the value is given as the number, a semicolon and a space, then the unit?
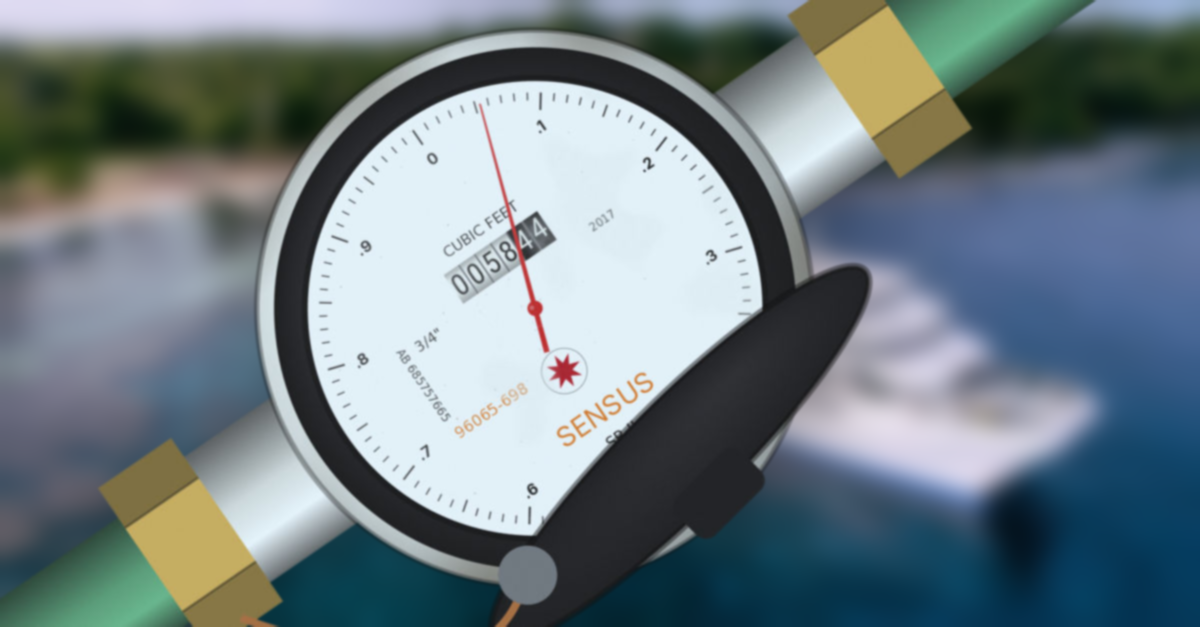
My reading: 5844.05; ft³
